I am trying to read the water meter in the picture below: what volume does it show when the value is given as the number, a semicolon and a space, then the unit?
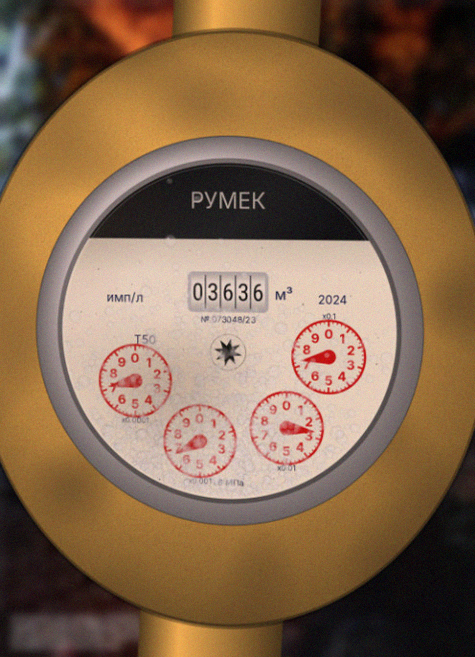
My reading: 3636.7267; m³
